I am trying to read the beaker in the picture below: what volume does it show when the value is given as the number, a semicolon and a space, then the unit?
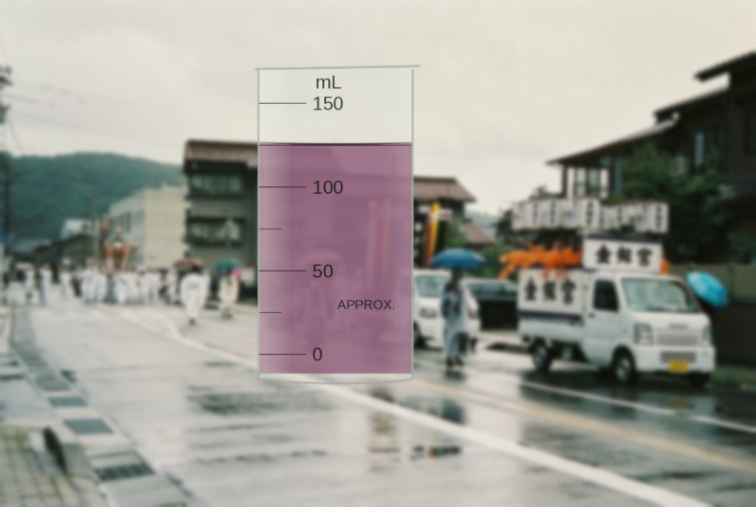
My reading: 125; mL
